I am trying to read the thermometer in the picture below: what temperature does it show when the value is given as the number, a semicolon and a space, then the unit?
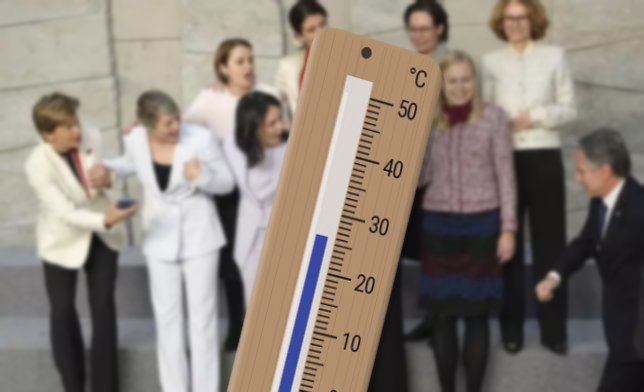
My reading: 26; °C
